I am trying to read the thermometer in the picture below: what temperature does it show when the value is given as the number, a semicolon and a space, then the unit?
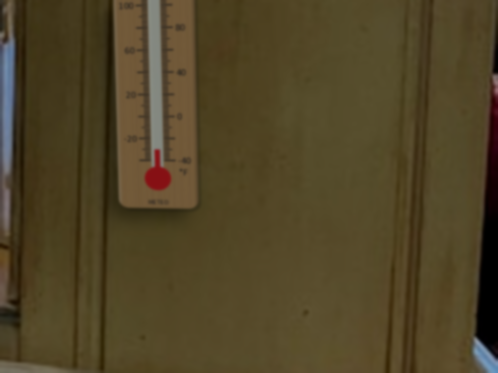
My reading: -30; °F
